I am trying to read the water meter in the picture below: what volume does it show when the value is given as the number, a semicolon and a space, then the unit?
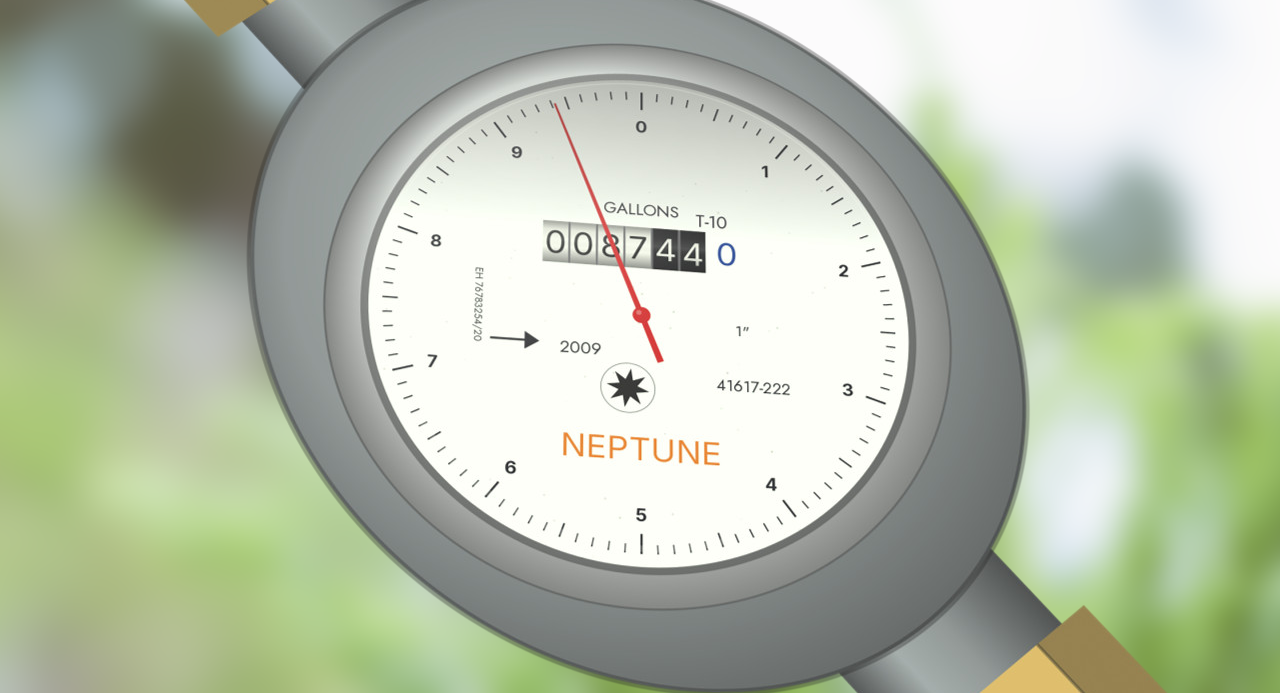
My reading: 87439.4; gal
